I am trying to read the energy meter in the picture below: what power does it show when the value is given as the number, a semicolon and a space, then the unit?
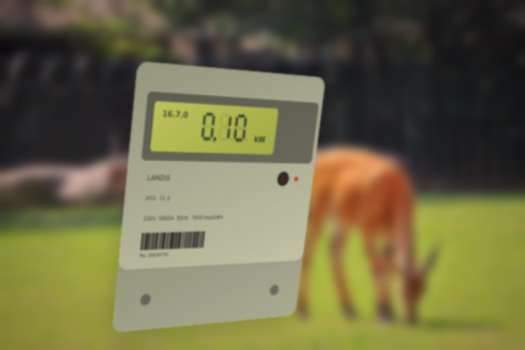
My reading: 0.10; kW
